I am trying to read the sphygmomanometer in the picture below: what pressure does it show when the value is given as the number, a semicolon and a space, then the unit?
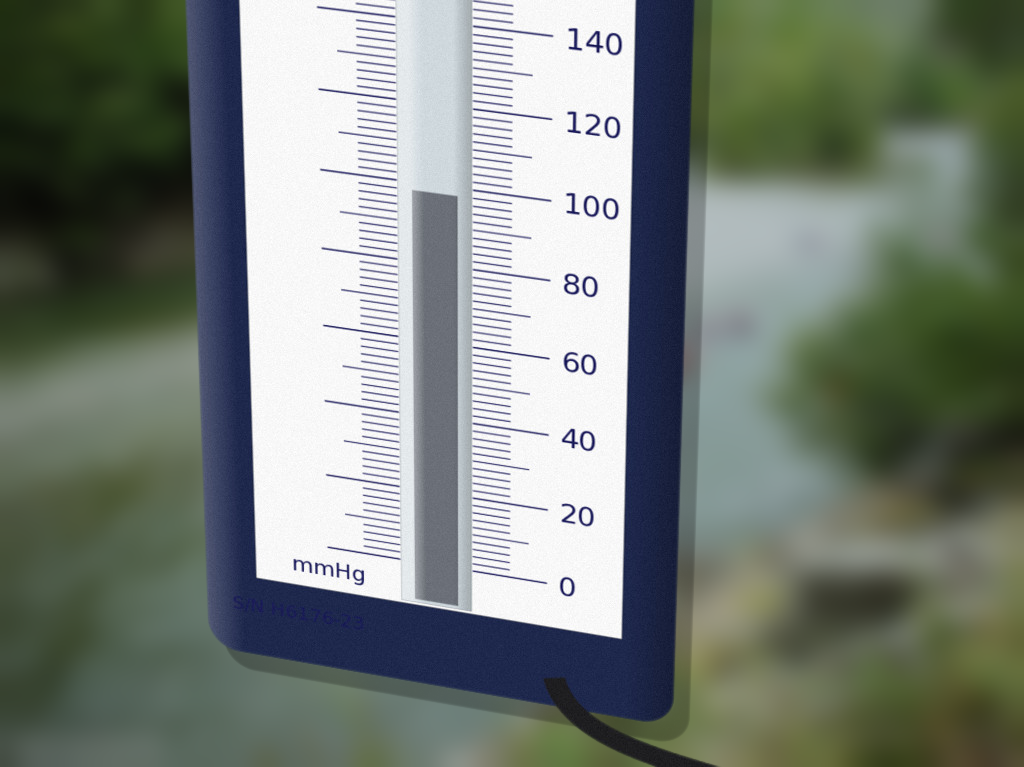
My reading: 98; mmHg
